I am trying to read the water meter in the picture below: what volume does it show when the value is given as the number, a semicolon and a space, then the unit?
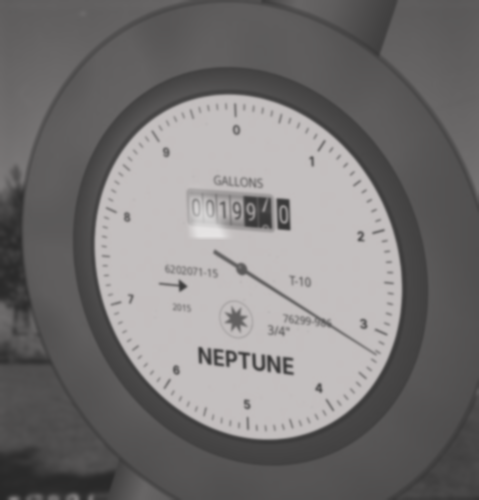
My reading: 19973.2; gal
